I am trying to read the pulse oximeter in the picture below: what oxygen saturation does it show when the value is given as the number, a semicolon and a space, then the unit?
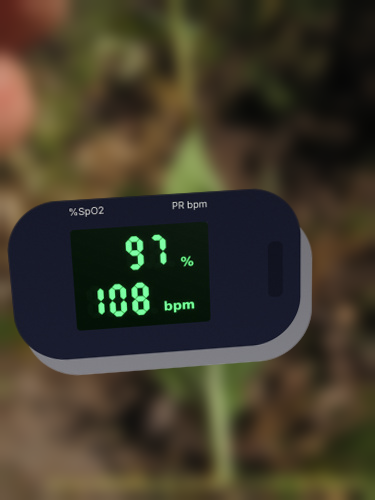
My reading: 97; %
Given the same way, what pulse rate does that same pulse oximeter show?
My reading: 108; bpm
